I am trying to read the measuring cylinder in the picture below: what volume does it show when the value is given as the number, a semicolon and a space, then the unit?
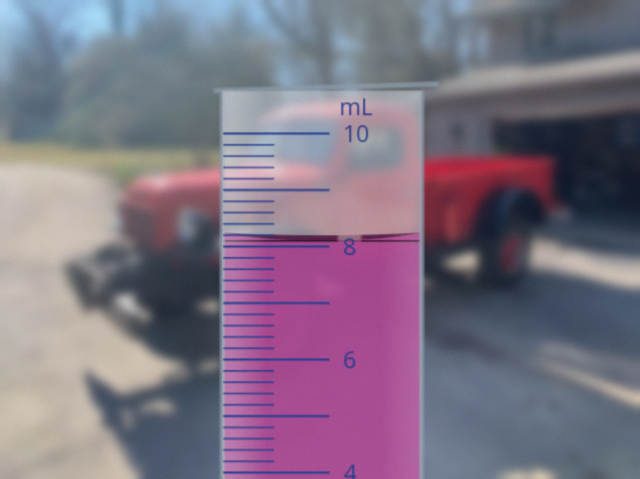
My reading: 8.1; mL
